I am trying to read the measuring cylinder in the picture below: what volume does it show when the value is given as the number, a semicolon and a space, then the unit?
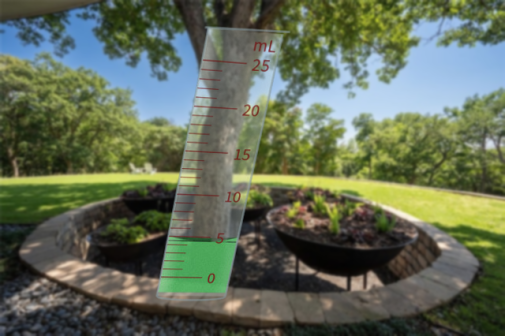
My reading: 4.5; mL
